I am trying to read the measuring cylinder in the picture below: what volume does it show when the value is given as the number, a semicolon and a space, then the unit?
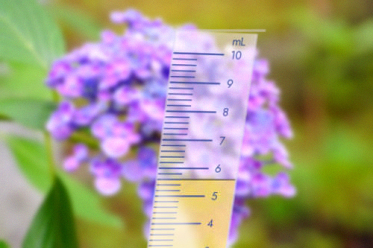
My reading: 5.6; mL
